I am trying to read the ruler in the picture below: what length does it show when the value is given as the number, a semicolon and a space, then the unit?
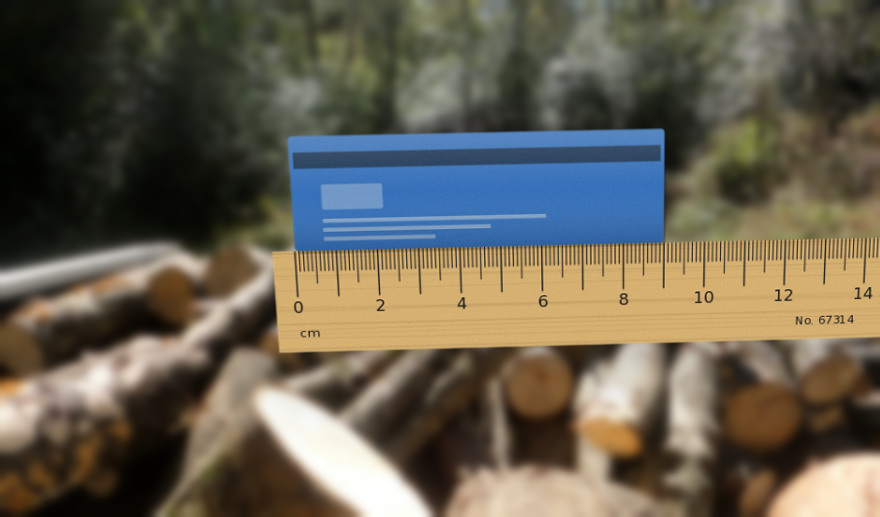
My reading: 9; cm
